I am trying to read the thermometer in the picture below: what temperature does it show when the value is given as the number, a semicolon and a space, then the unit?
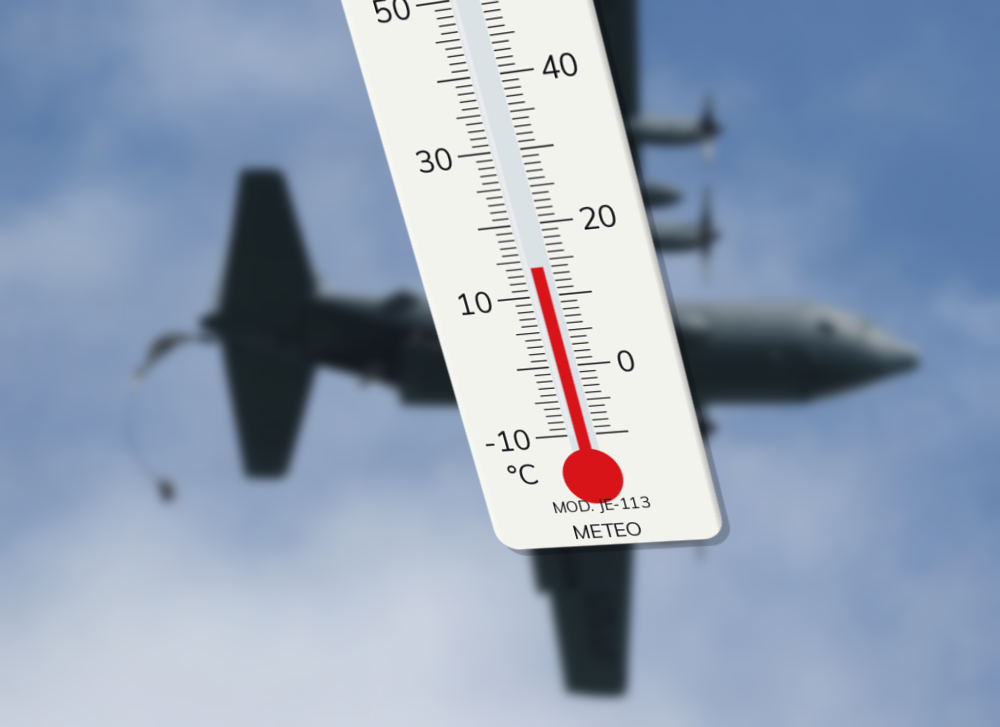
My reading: 14; °C
